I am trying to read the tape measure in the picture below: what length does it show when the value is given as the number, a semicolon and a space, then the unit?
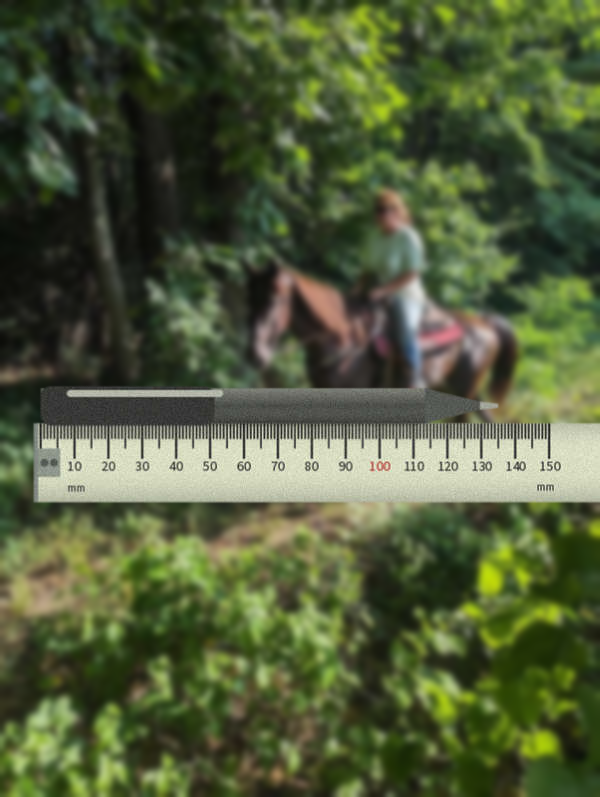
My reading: 135; mm
